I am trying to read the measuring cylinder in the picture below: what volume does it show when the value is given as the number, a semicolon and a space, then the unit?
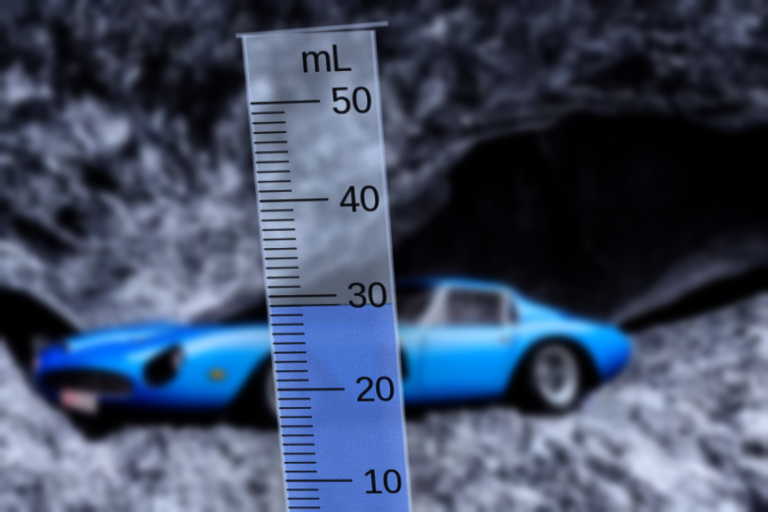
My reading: 29; mL
